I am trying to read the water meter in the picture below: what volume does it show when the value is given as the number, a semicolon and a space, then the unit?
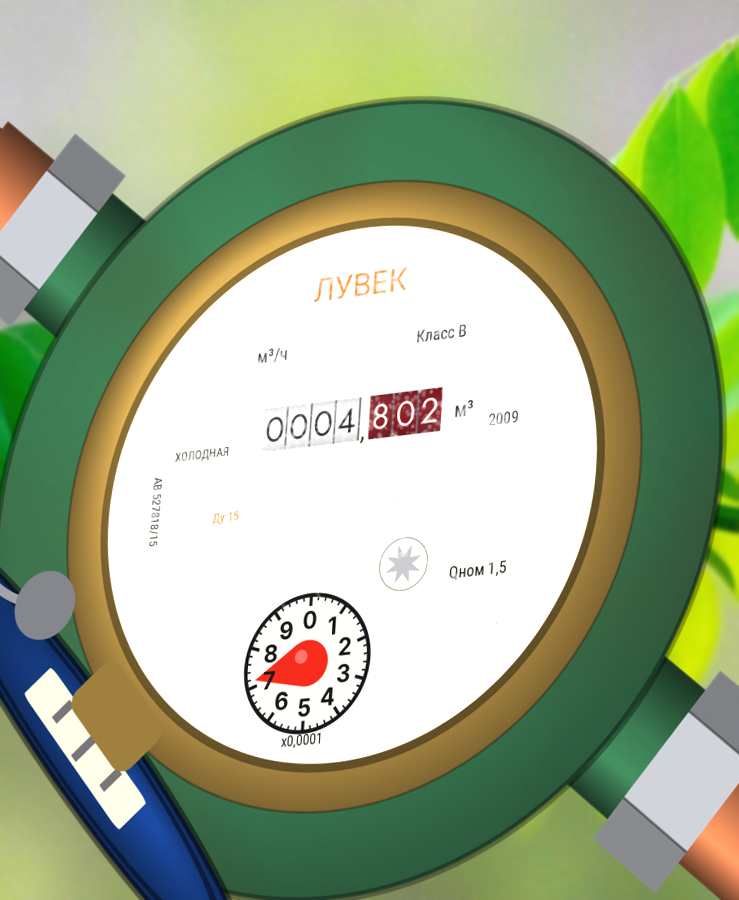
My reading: 4.8027; m³
